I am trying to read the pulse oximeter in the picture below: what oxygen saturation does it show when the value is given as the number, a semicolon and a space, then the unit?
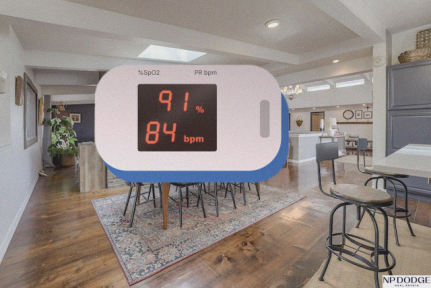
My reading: 91; %
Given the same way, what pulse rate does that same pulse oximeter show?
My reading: 84; bpm
